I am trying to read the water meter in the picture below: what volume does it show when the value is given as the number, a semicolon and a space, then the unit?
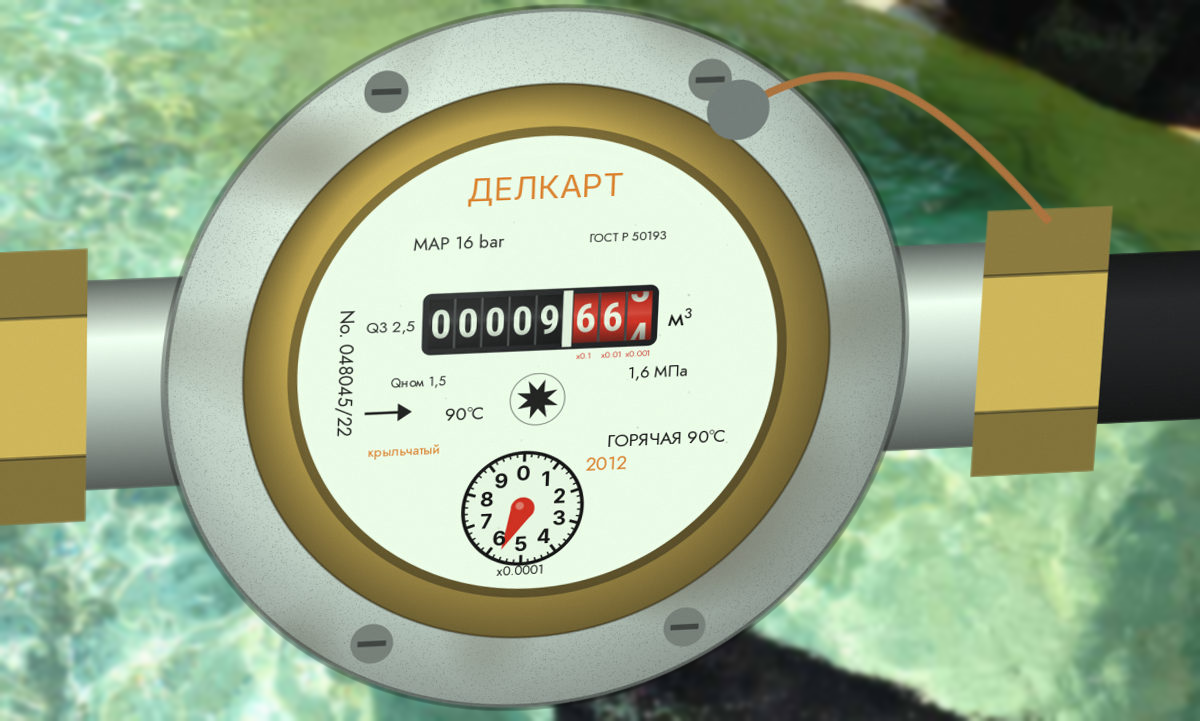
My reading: 9.6635; m³
